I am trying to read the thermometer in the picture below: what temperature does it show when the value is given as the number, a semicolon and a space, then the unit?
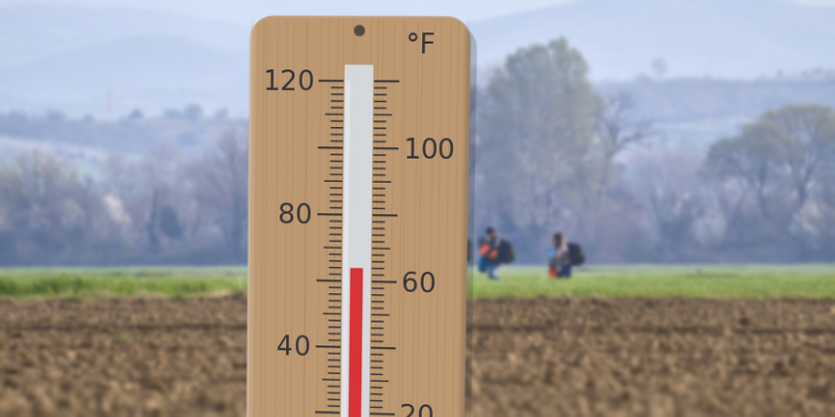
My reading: 64; °F
